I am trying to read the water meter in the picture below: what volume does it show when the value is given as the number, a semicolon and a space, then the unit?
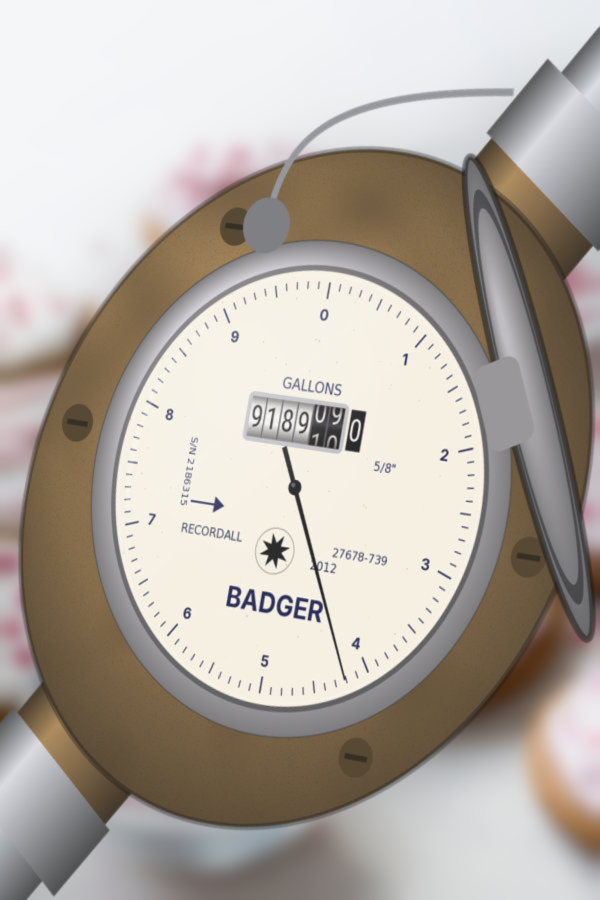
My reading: 9189094.2; gal
